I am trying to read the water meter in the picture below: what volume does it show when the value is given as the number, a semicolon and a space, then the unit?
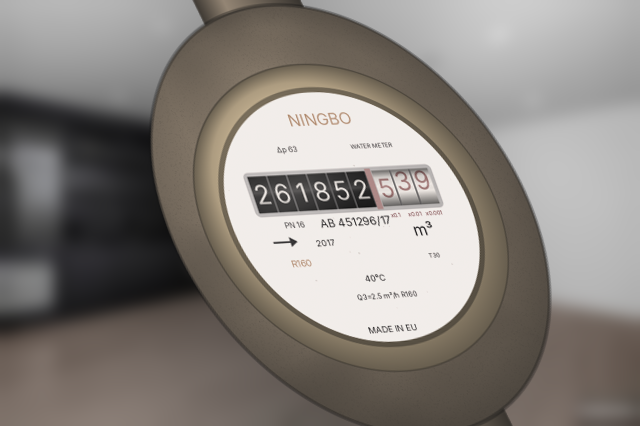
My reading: 261852.539; m³
